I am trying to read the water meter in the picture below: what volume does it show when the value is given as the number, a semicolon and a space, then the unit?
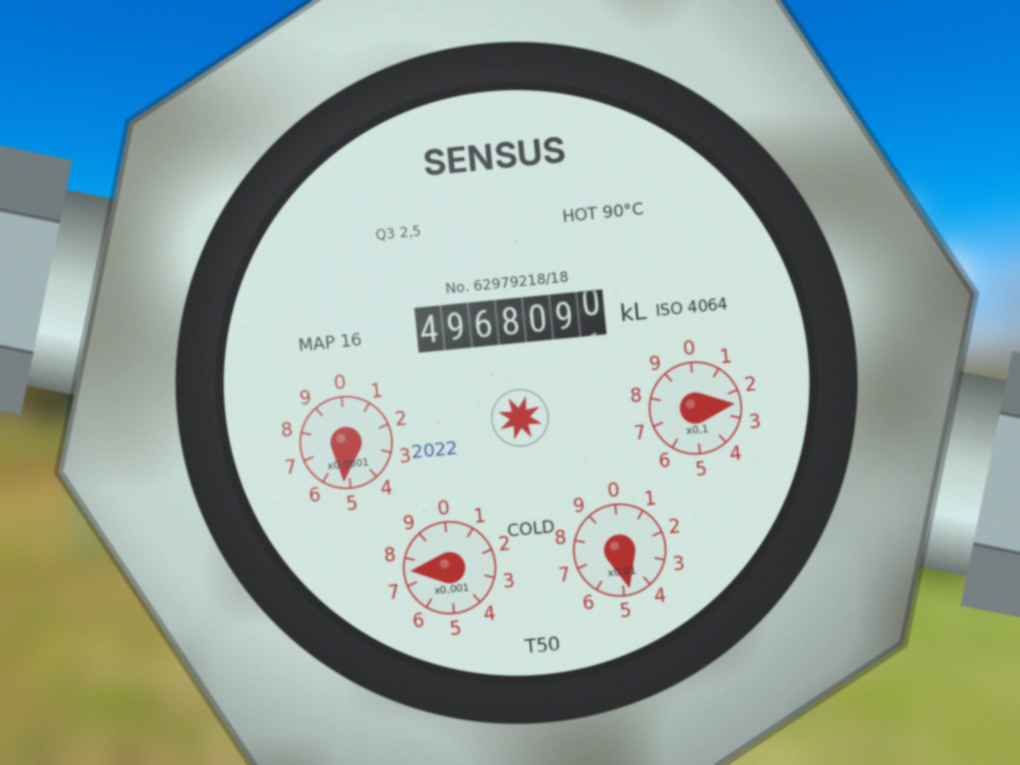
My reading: 4968090.2475; kL
